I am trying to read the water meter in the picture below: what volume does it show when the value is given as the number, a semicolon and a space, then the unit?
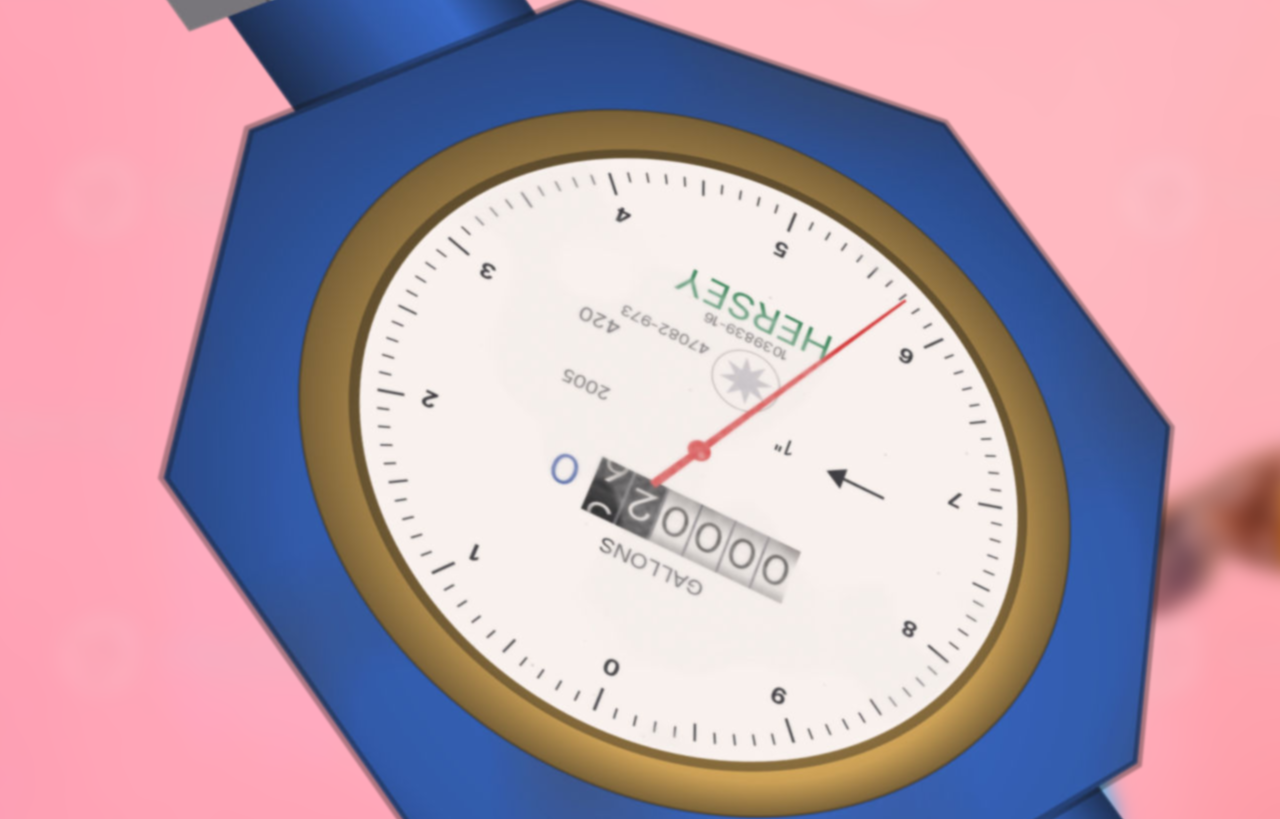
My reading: 255.7; gal
